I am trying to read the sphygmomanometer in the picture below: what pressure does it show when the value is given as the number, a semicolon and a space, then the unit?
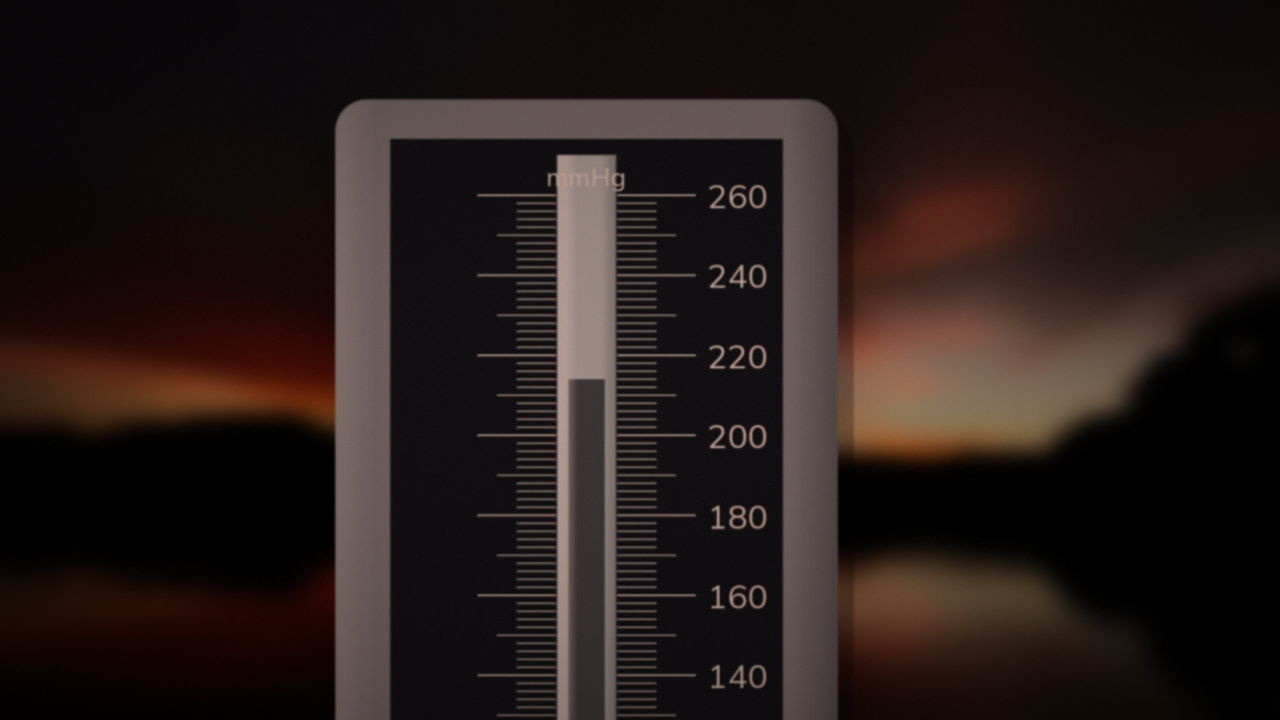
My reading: 214; mmHg
